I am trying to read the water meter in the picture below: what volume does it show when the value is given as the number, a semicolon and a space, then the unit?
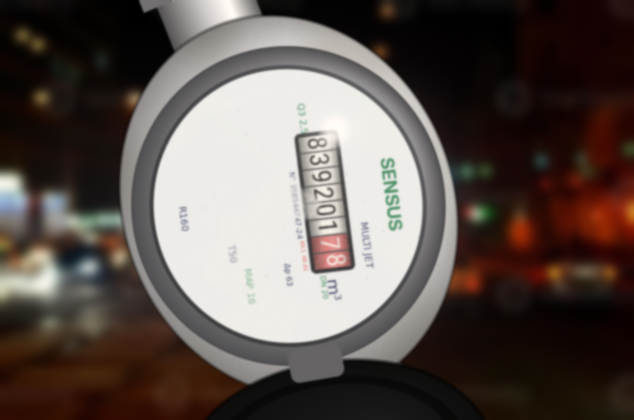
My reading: 839201.78; m³
